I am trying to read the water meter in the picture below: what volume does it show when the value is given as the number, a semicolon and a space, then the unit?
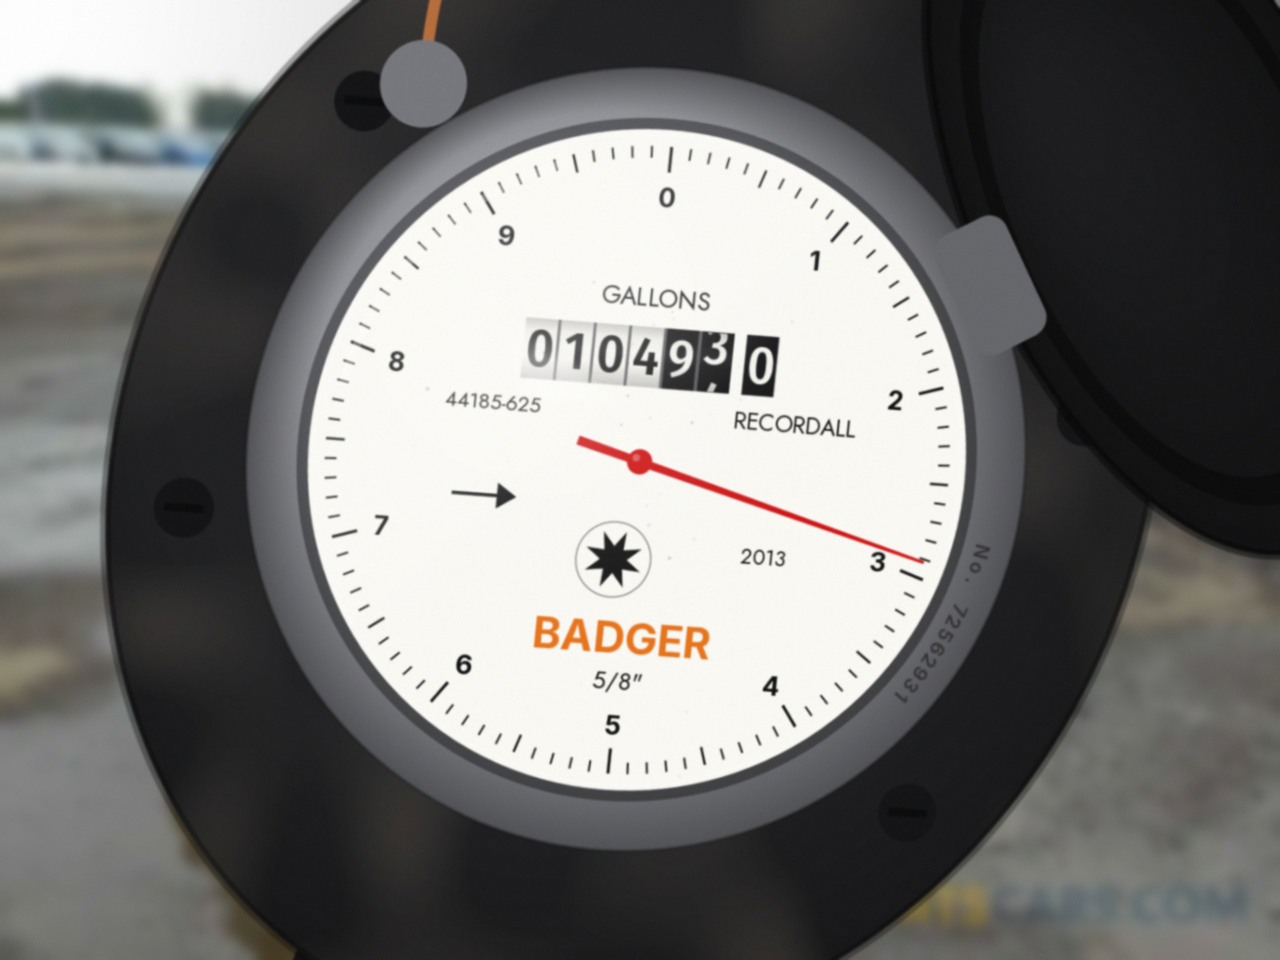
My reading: 104932.9; gal
